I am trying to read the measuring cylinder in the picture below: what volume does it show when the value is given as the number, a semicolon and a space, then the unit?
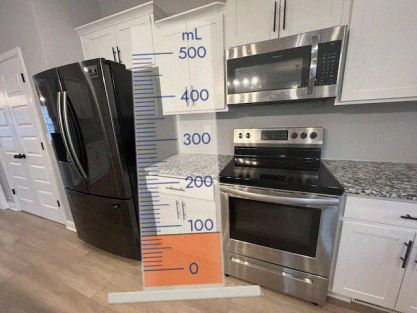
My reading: 80; mL
